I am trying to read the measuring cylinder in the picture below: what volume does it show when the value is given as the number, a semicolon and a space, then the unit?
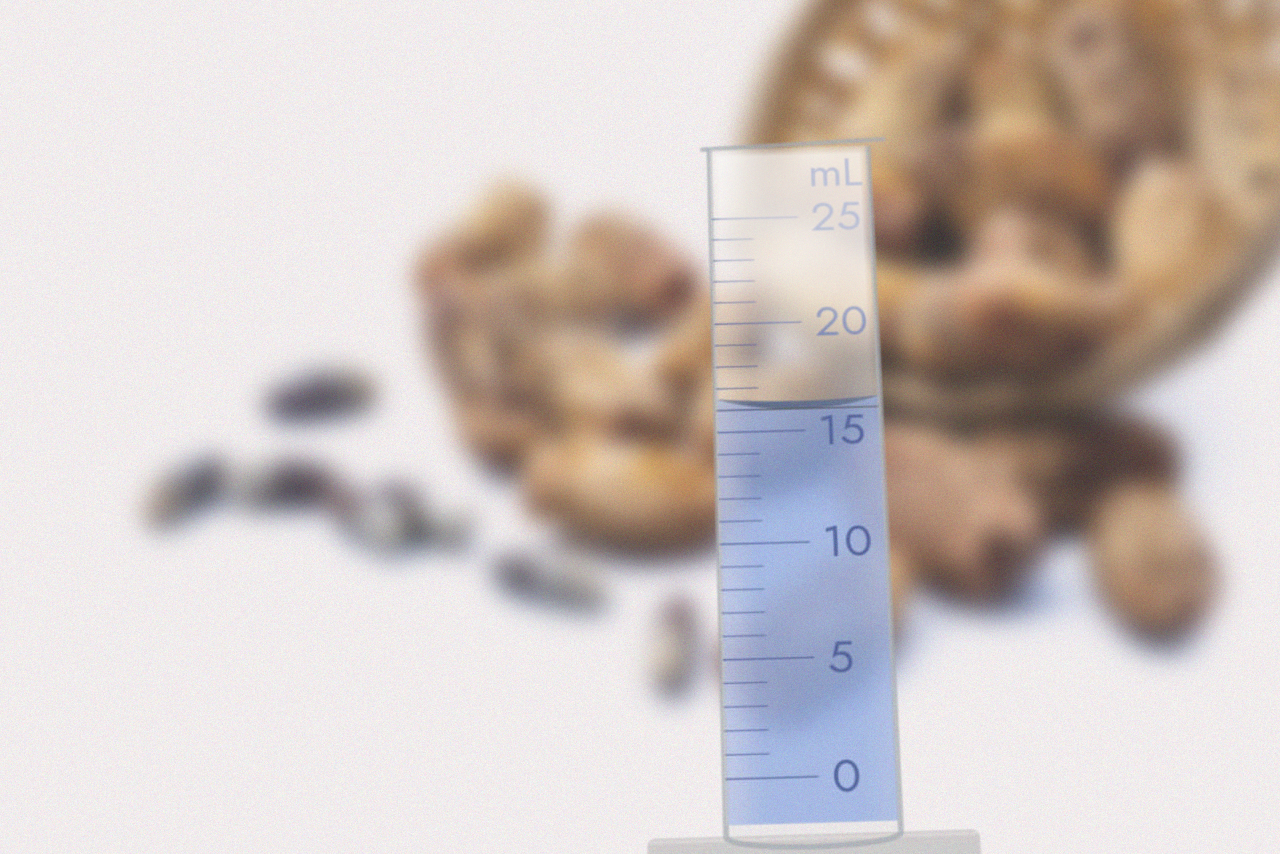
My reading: 16; mL
